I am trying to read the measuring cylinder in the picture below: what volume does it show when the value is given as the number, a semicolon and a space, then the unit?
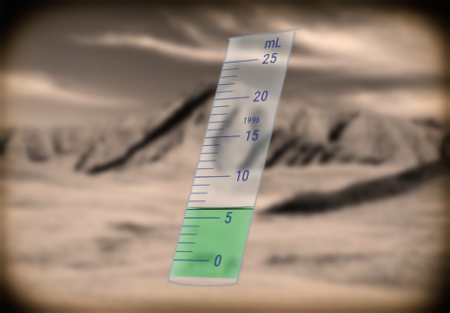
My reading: 6; mL
